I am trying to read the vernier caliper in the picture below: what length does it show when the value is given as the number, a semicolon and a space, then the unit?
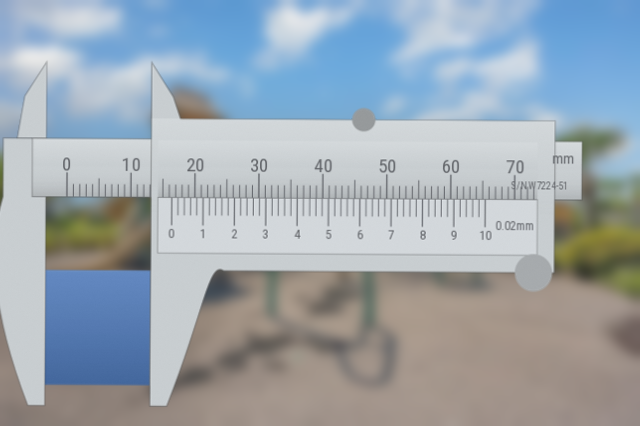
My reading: 16.4; mm
